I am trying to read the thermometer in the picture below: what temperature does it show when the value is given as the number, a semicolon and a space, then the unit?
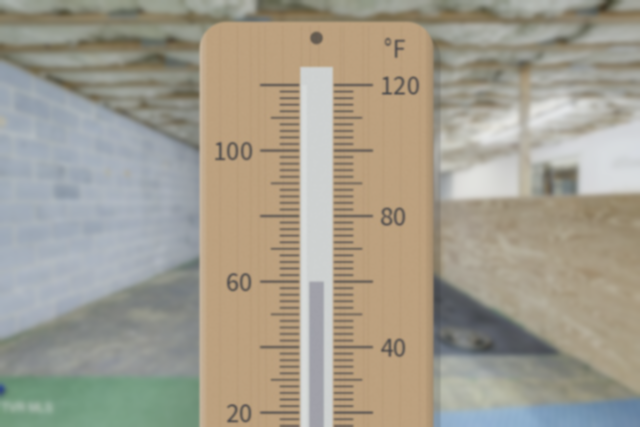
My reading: 60; °F
